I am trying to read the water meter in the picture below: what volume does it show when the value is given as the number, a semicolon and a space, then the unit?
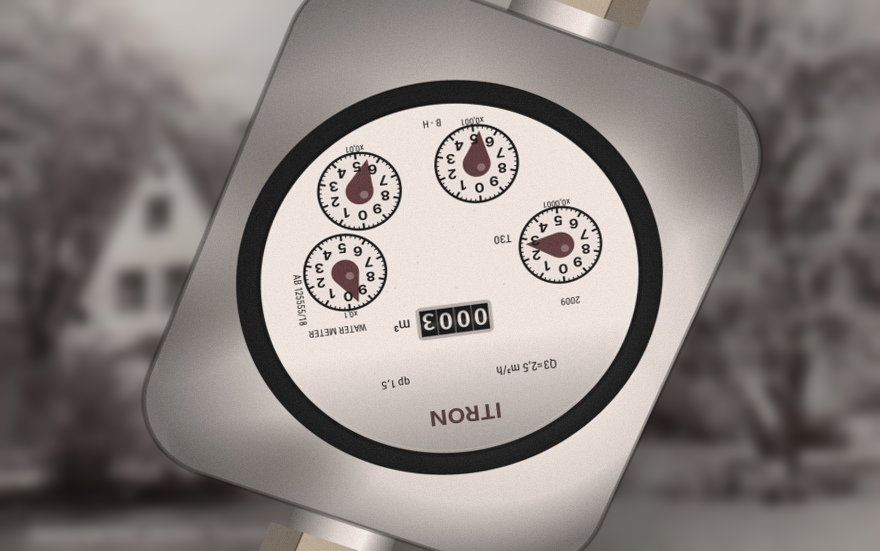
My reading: 2.9552; m³
